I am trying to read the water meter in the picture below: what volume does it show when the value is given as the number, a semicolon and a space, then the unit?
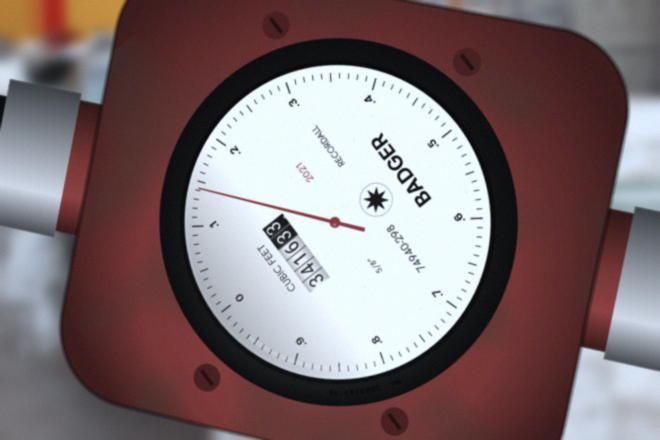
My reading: 341633.14; ft³
